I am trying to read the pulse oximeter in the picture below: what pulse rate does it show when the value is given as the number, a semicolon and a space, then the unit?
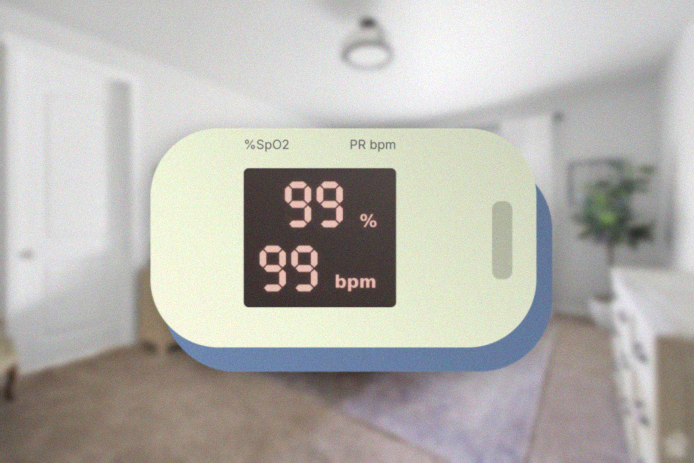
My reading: 99; bpm
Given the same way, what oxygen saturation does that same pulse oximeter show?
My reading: 99; %
